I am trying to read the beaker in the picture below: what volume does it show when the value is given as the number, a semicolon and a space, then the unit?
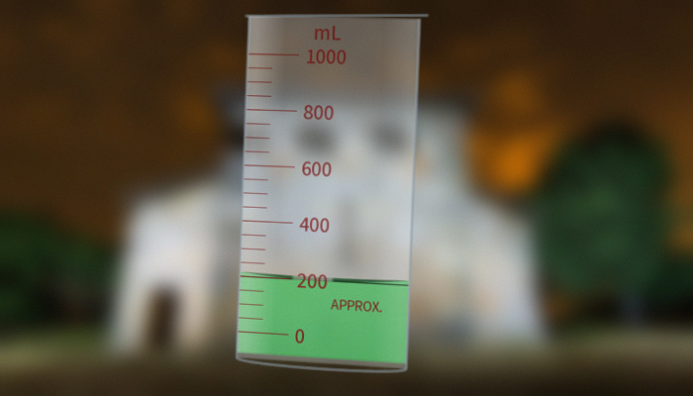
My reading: 200; mL
